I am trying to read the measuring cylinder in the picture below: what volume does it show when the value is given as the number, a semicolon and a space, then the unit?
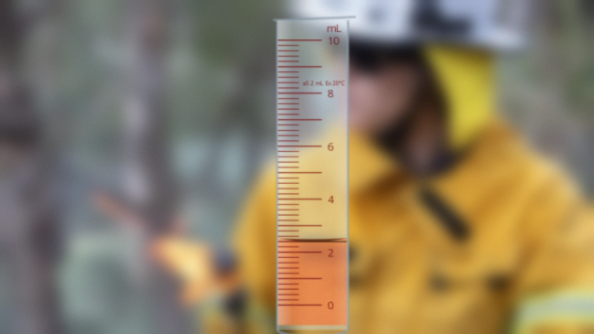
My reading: 2.4; mL
